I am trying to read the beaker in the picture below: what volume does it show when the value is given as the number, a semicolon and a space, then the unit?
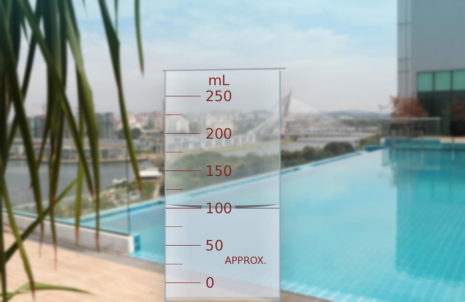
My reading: 100; mL
